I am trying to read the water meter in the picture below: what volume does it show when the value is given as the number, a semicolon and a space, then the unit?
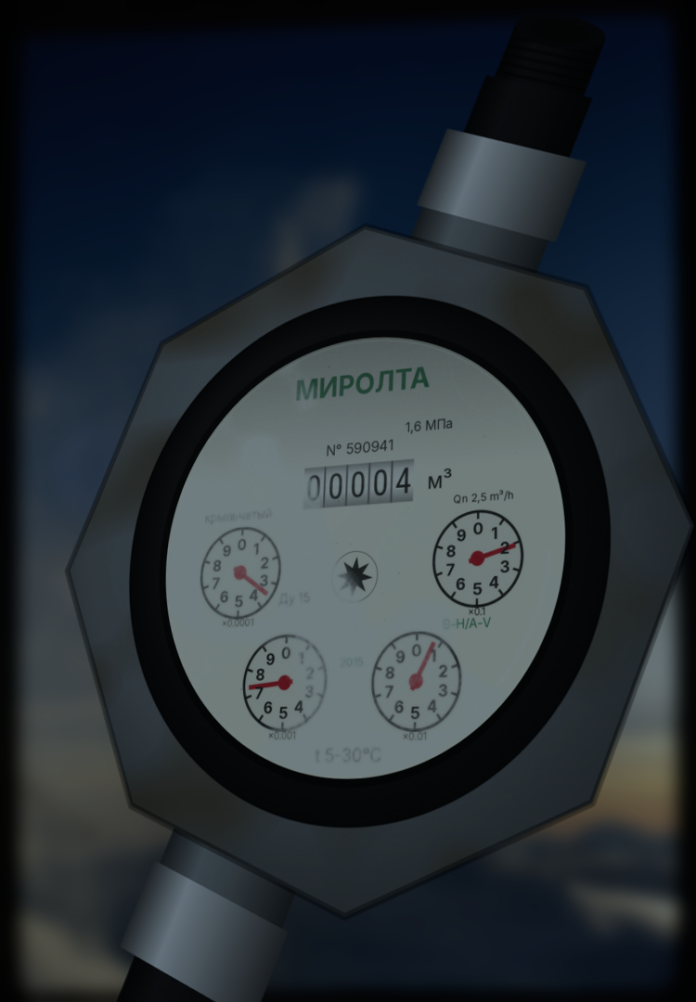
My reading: 4.2073; m³
